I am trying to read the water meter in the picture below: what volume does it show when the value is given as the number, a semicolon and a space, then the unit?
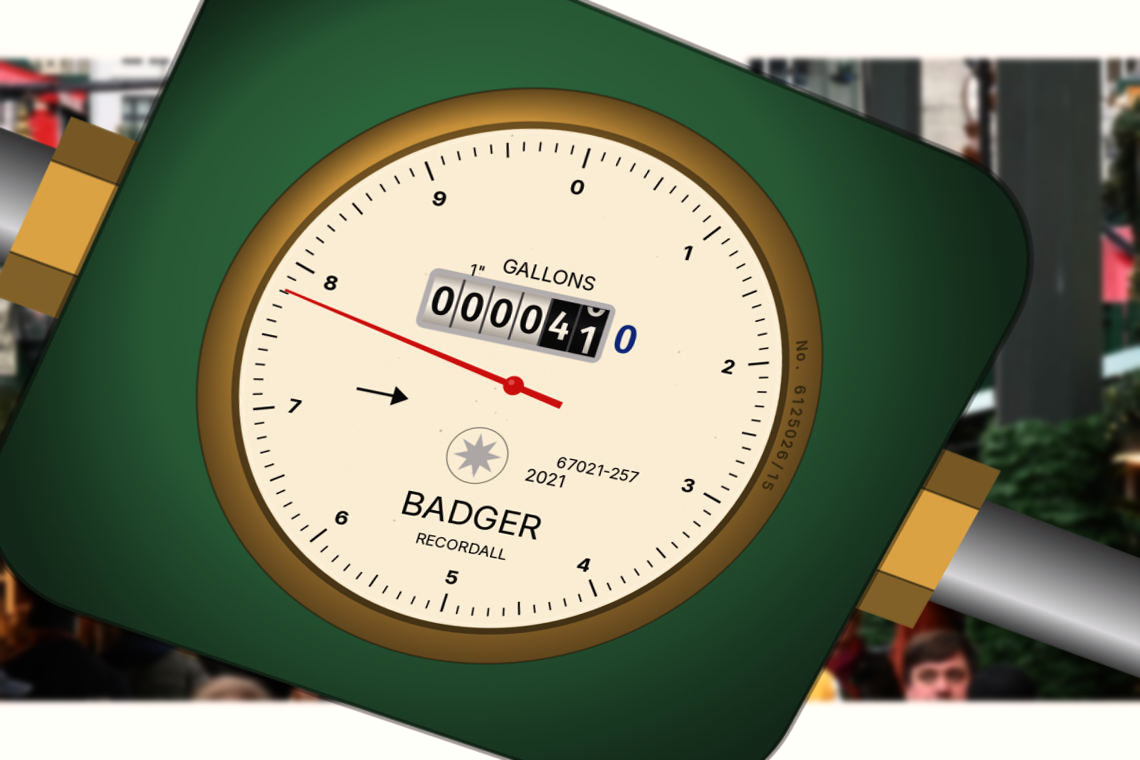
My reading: 407.8; gal
